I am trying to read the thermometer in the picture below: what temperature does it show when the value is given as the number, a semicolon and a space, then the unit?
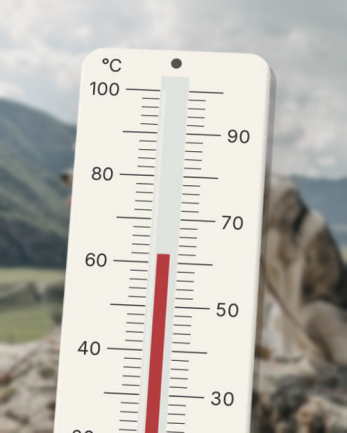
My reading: 62; °C
